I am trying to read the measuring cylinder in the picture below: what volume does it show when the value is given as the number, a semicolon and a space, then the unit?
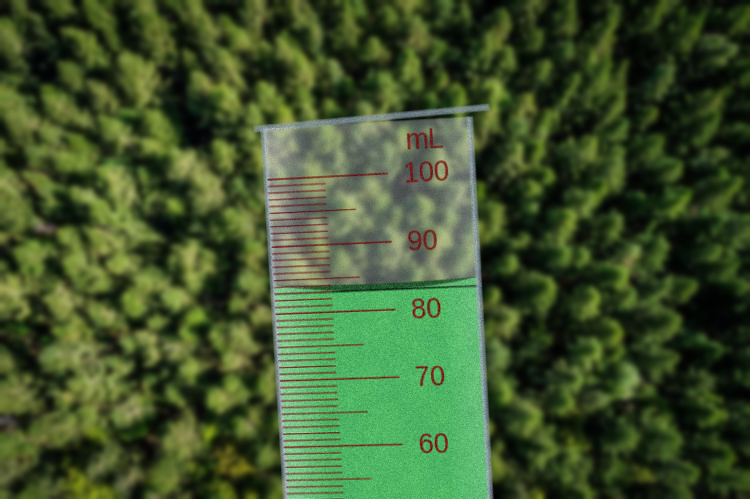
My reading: 83; mL
